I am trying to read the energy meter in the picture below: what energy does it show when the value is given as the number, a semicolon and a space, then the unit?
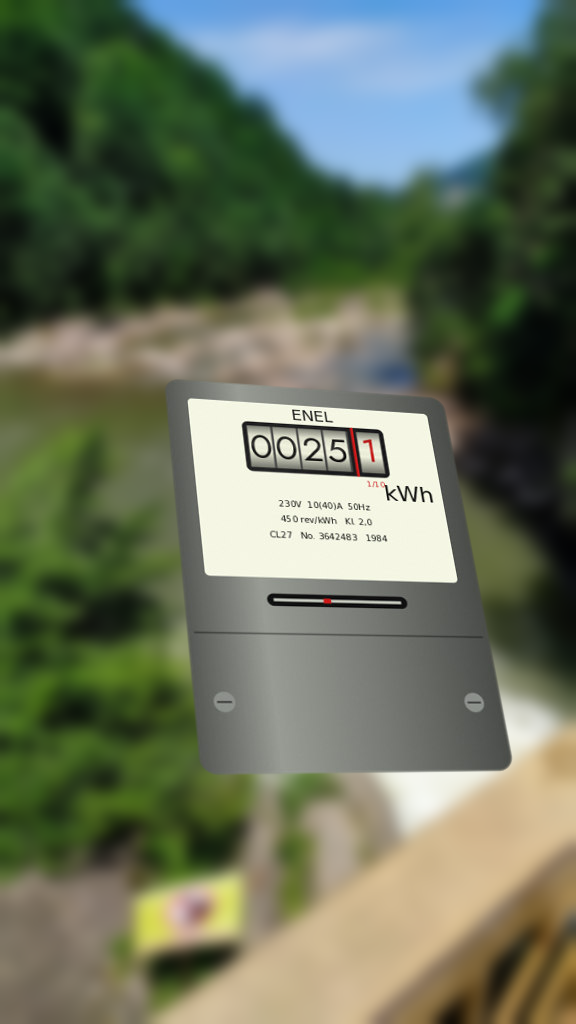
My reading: 25.1; kWh
